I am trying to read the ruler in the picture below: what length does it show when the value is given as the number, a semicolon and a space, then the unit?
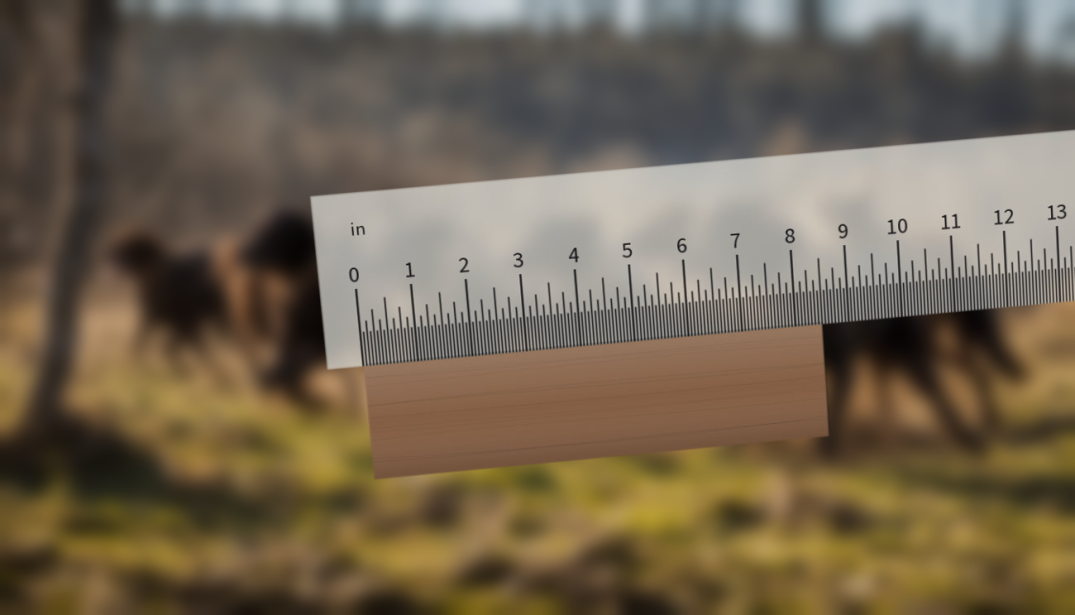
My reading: 8.5; in
